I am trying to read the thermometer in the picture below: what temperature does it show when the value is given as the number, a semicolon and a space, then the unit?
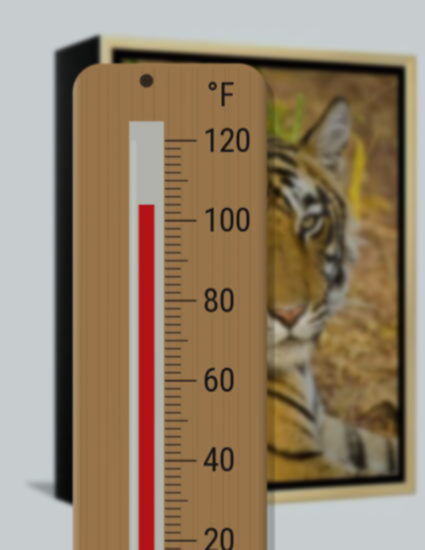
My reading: 104; °F
